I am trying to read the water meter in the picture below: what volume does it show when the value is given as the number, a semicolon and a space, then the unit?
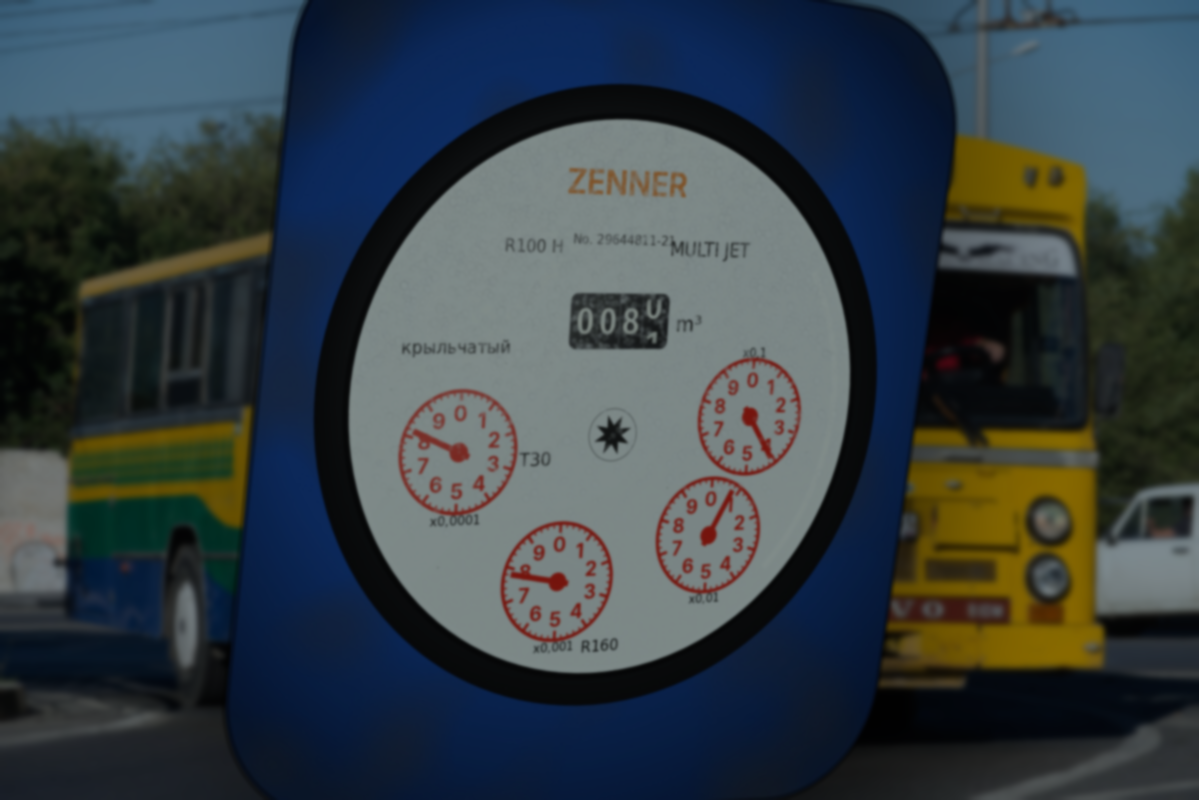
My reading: 80.4078; m³
